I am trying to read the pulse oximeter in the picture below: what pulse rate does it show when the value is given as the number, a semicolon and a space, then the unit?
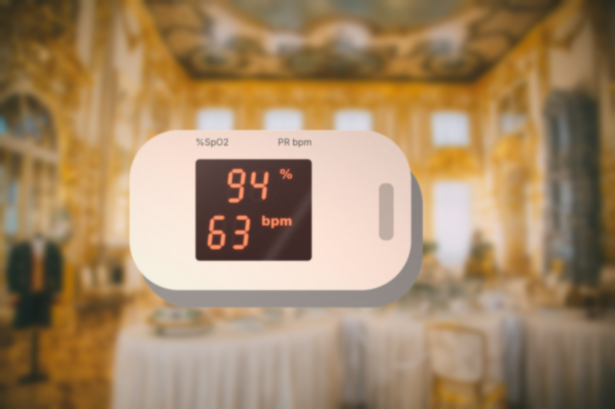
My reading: 63; bpm
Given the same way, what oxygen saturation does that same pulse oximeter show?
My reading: 94; %
